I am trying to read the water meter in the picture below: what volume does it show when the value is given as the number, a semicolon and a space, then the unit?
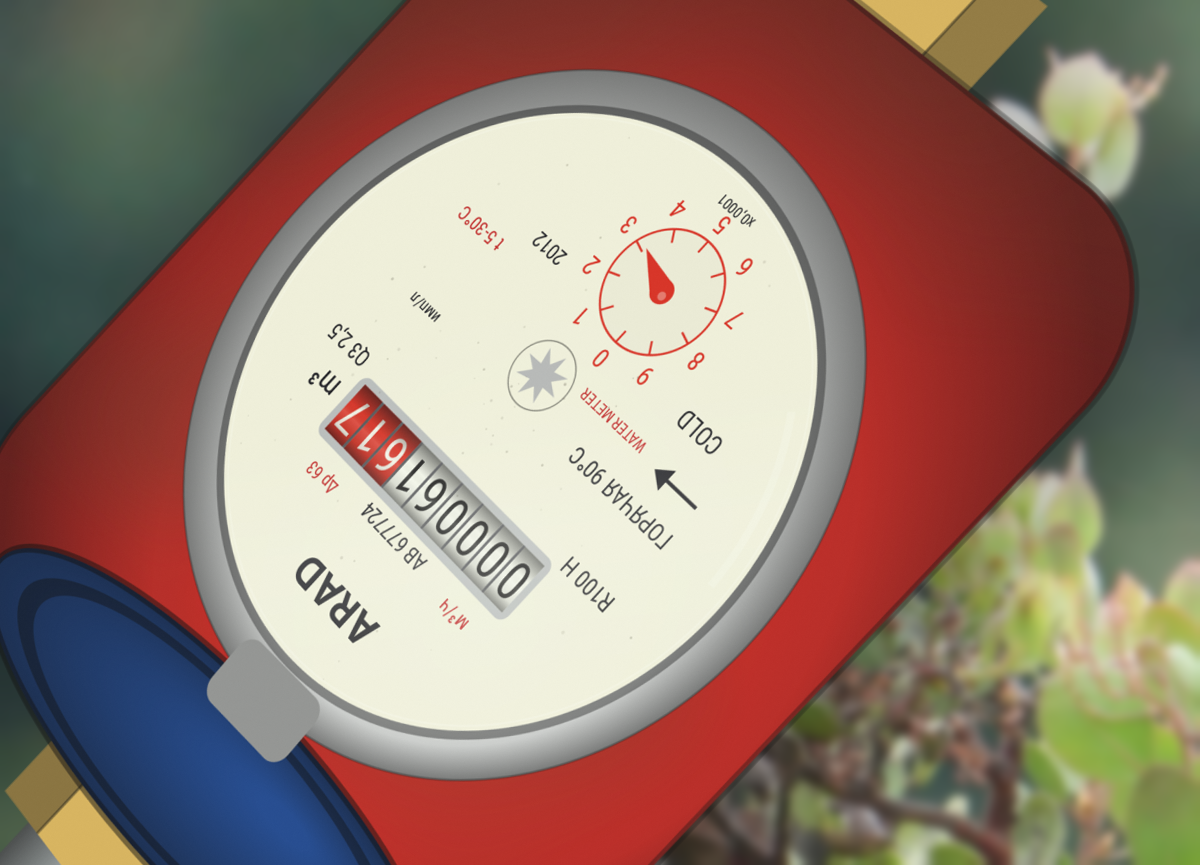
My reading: 61.6173; m³
